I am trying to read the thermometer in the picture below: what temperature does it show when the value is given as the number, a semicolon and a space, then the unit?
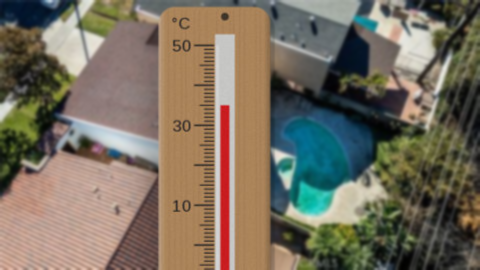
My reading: 35; °C
